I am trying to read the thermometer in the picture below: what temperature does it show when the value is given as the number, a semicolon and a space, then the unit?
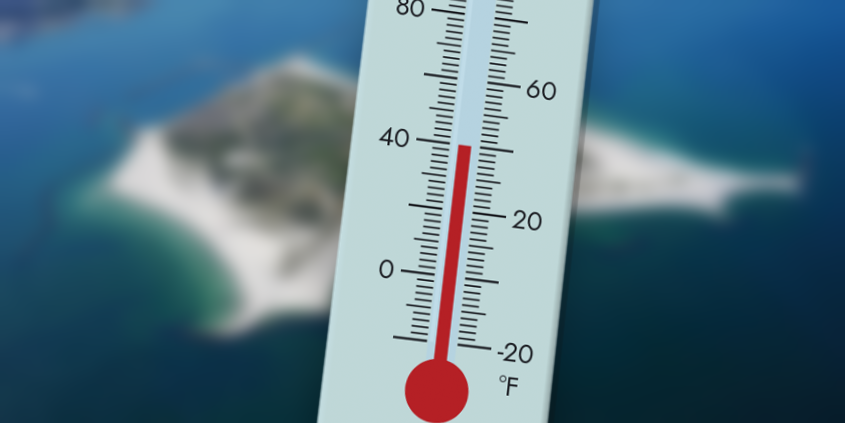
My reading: 40; °F
